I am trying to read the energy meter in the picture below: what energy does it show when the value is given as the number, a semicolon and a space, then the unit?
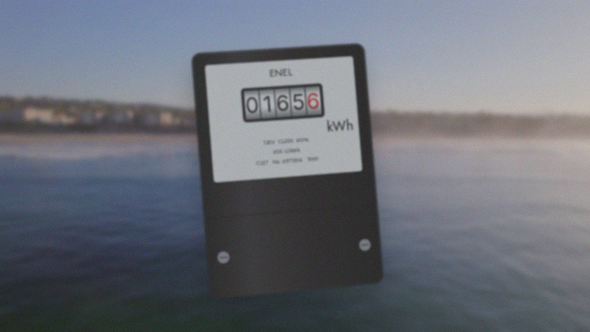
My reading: 165.6; kWh
